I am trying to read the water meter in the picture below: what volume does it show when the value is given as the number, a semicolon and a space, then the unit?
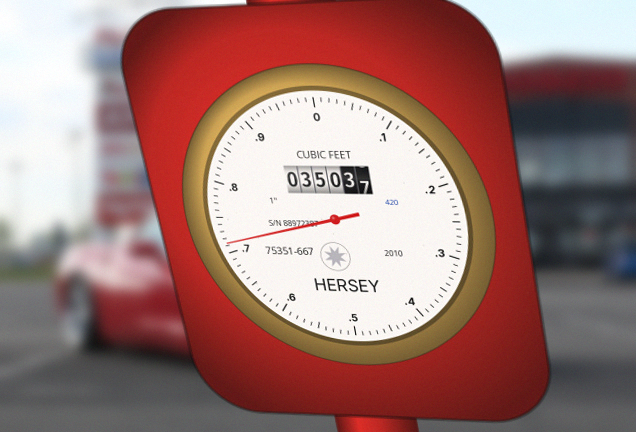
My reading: 35036.71; ft³
